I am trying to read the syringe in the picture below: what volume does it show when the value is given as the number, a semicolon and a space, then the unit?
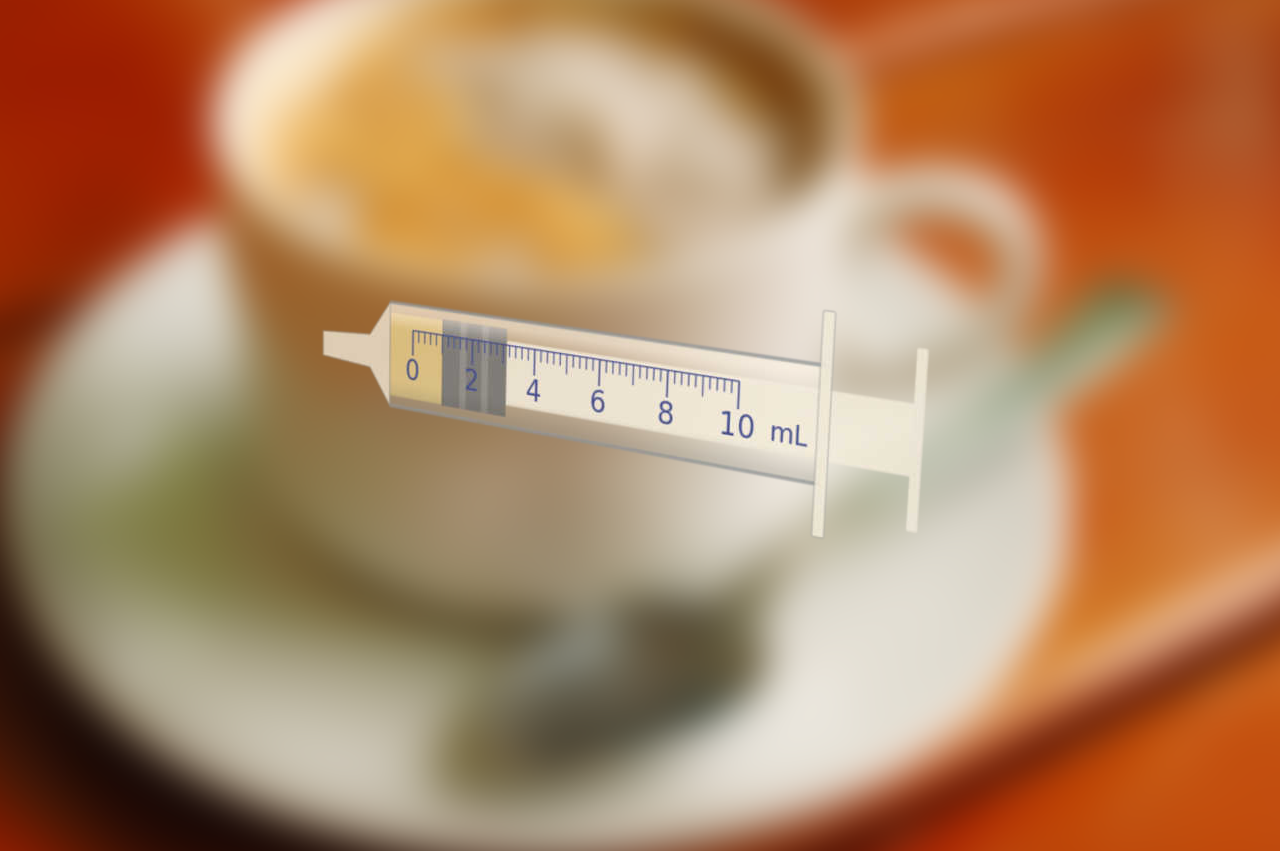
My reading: 1; mL
